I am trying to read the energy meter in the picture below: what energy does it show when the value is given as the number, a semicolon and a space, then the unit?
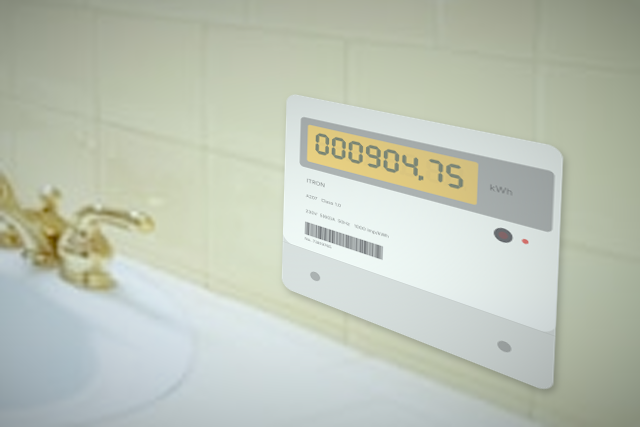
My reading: 904.75; kWh
